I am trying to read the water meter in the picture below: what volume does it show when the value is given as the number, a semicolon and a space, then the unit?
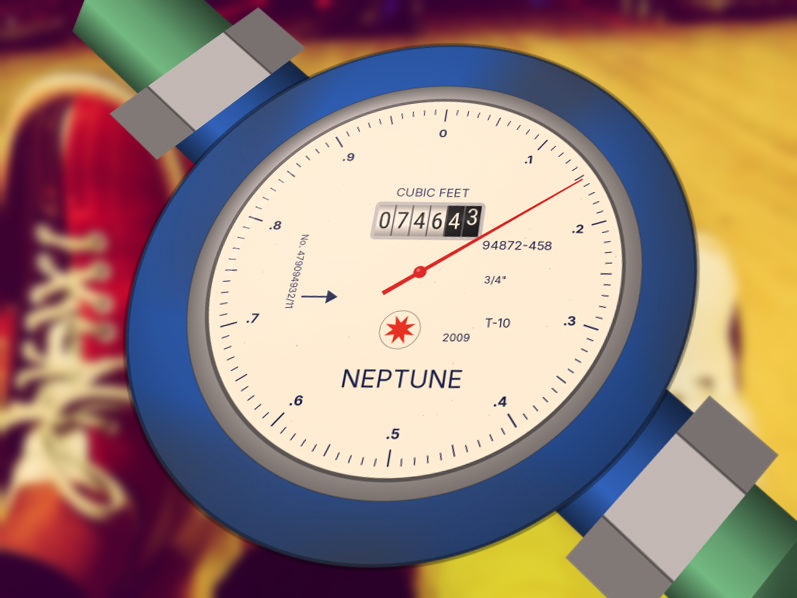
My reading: 74643.15; ft³
